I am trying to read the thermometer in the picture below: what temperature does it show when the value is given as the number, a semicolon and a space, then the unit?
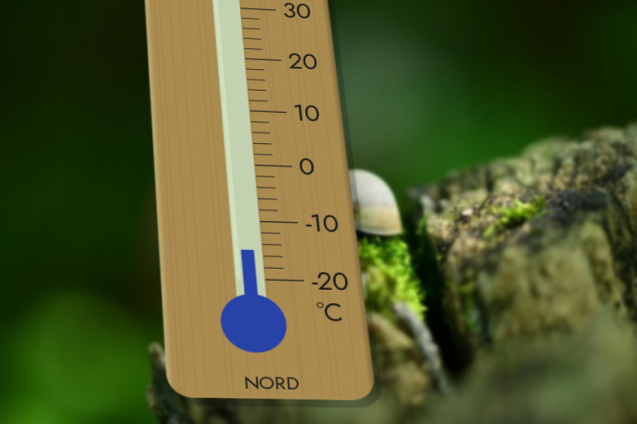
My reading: -15; °C
